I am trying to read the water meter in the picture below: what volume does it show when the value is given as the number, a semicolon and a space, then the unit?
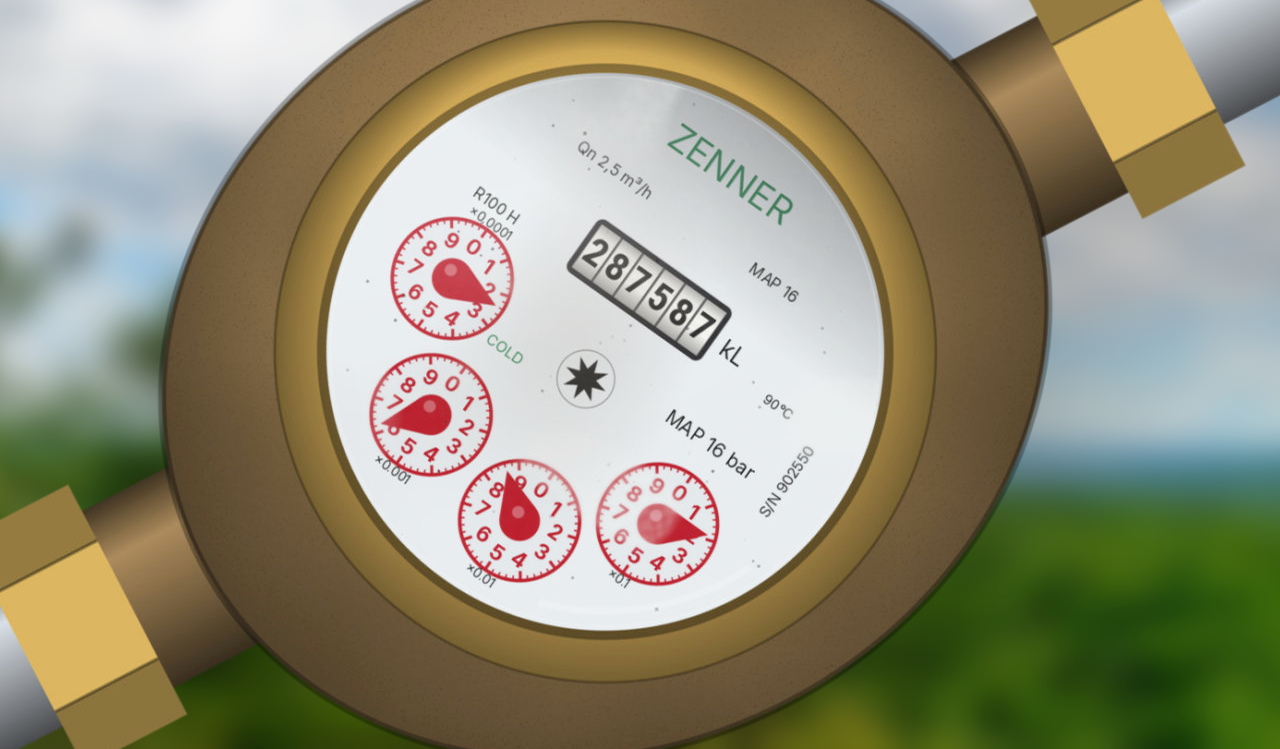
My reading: 287587.1862; kL
